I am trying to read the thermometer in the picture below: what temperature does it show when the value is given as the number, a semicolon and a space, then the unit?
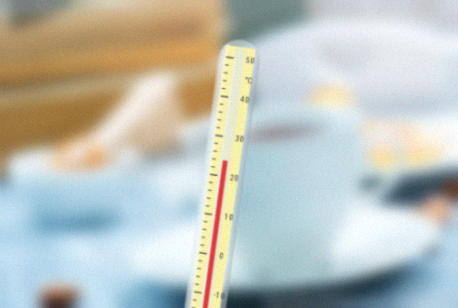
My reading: 24; °C
